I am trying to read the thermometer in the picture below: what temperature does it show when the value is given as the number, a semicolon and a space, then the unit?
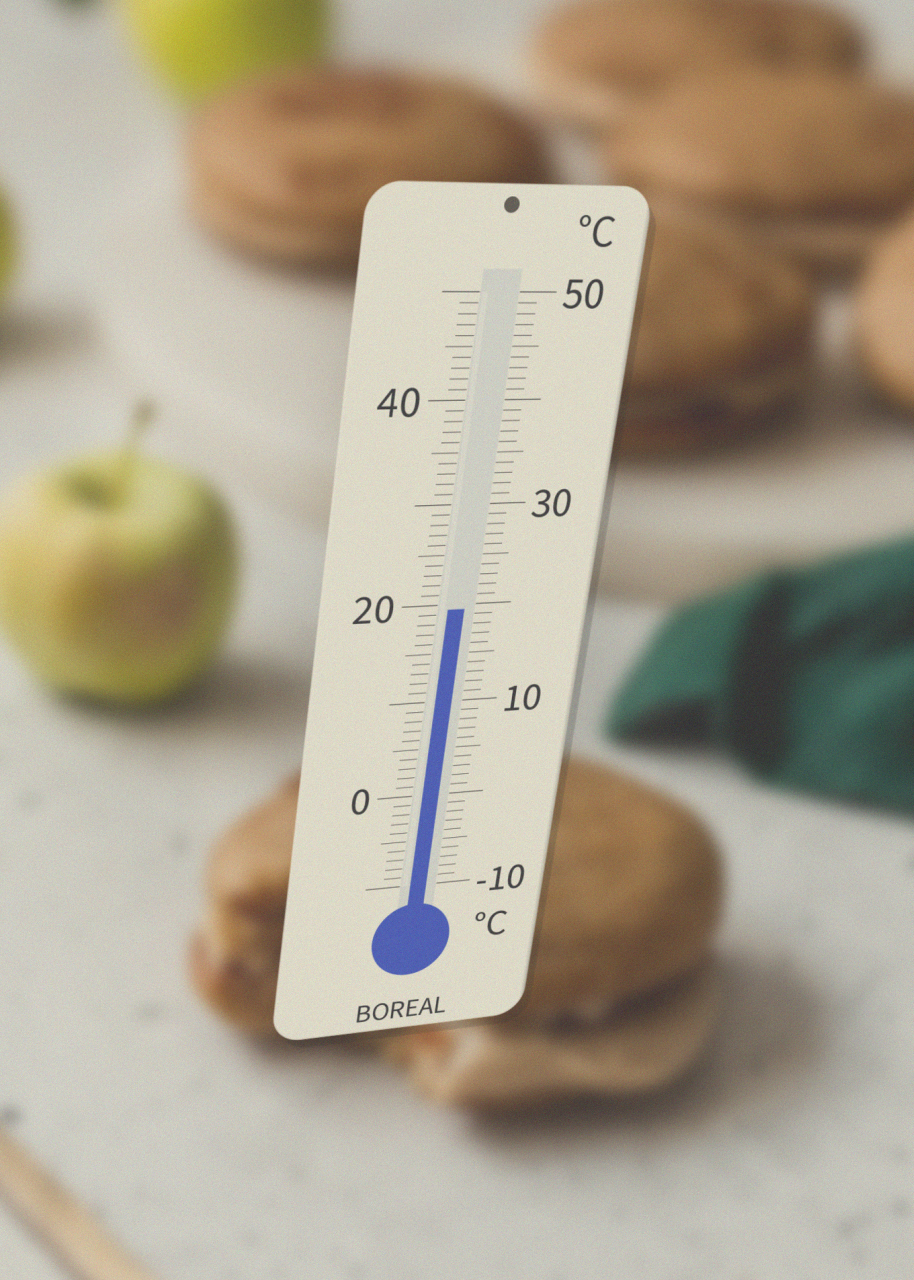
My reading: 19.5; °C
